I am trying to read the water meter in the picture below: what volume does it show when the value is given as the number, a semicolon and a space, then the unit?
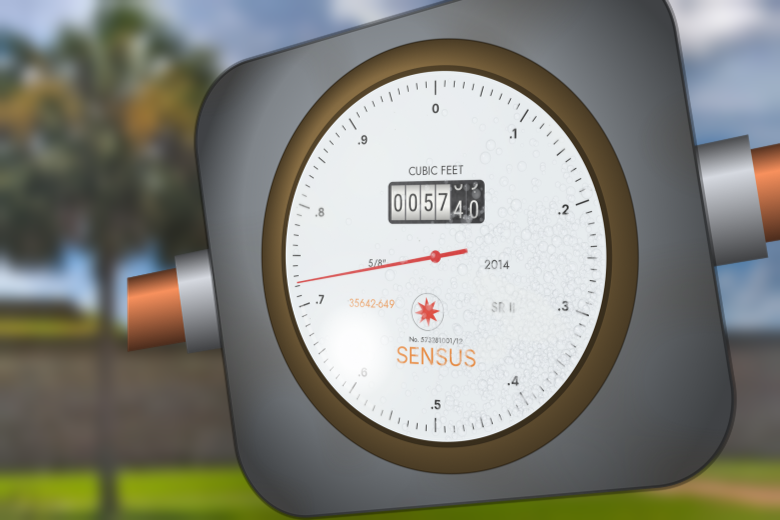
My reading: 5739.72; ft³
